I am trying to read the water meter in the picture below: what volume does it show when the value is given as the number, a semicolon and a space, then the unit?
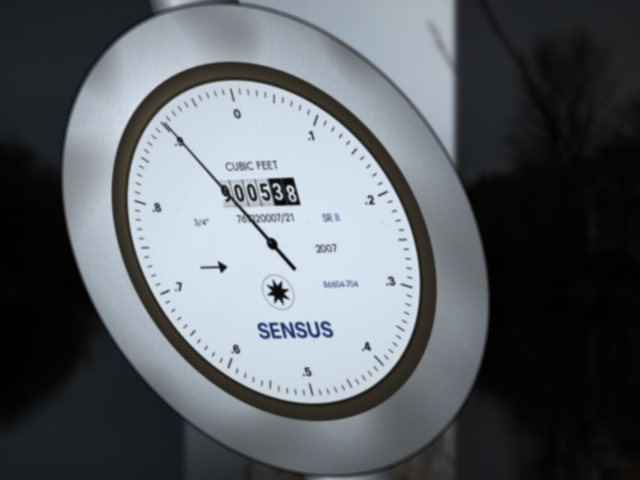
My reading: 900537.90; ft³
